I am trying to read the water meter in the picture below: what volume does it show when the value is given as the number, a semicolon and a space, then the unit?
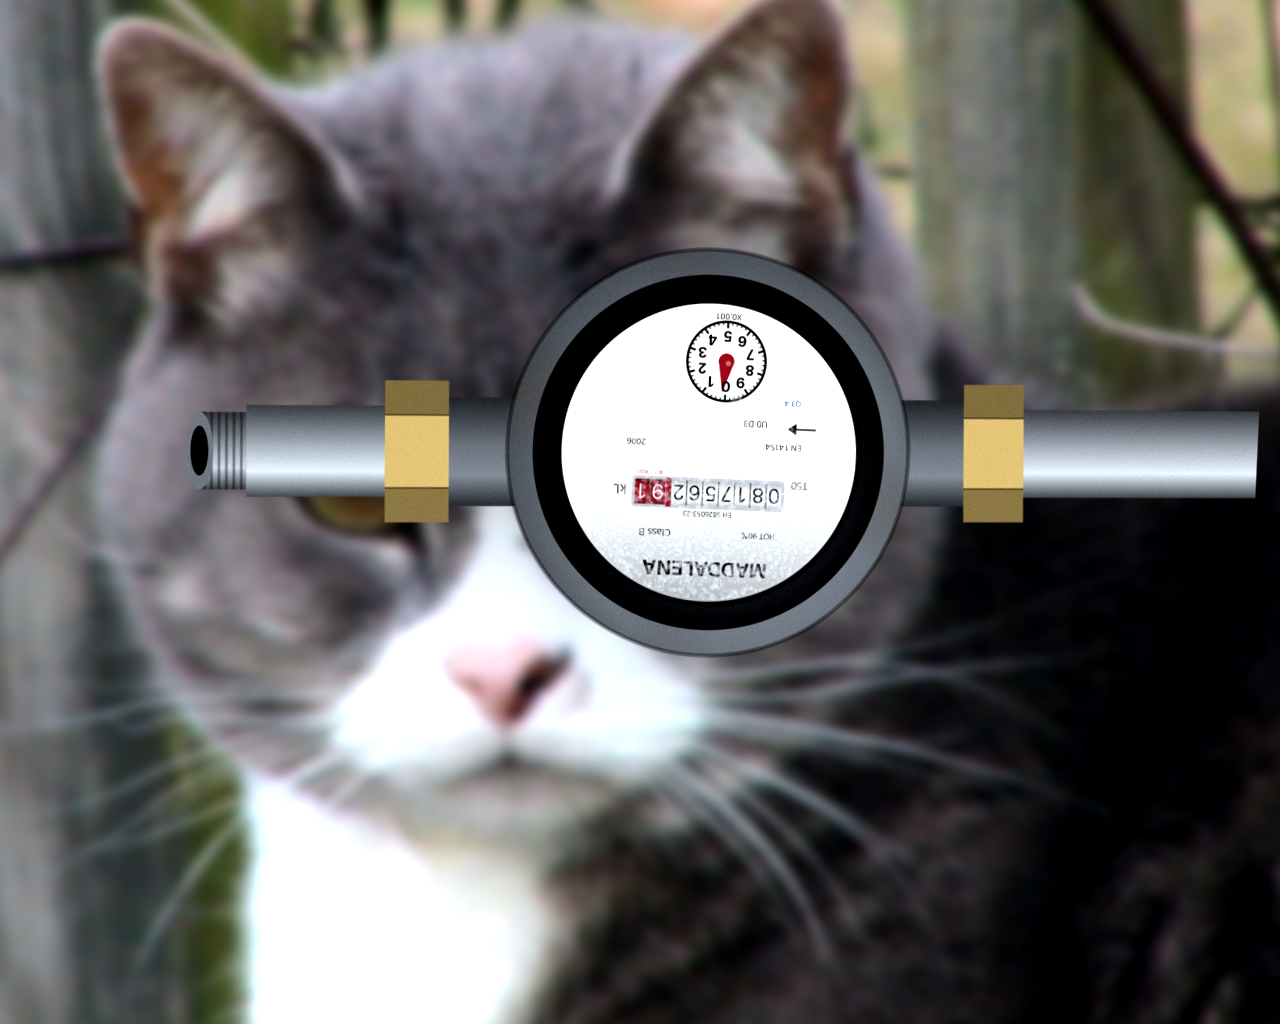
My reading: 817562.910; kL
